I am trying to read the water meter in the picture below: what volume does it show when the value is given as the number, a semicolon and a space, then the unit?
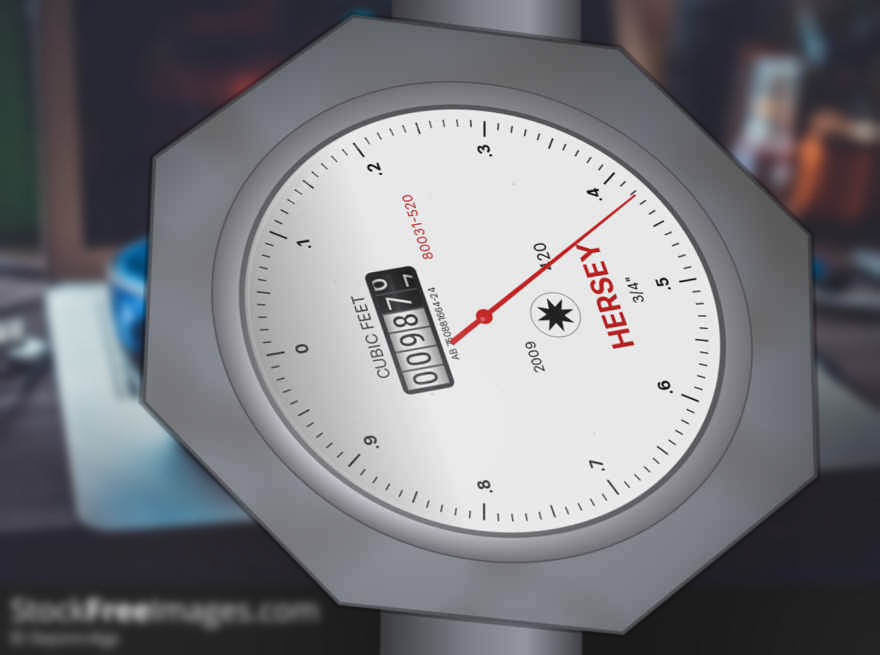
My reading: 9876.42; ft³
